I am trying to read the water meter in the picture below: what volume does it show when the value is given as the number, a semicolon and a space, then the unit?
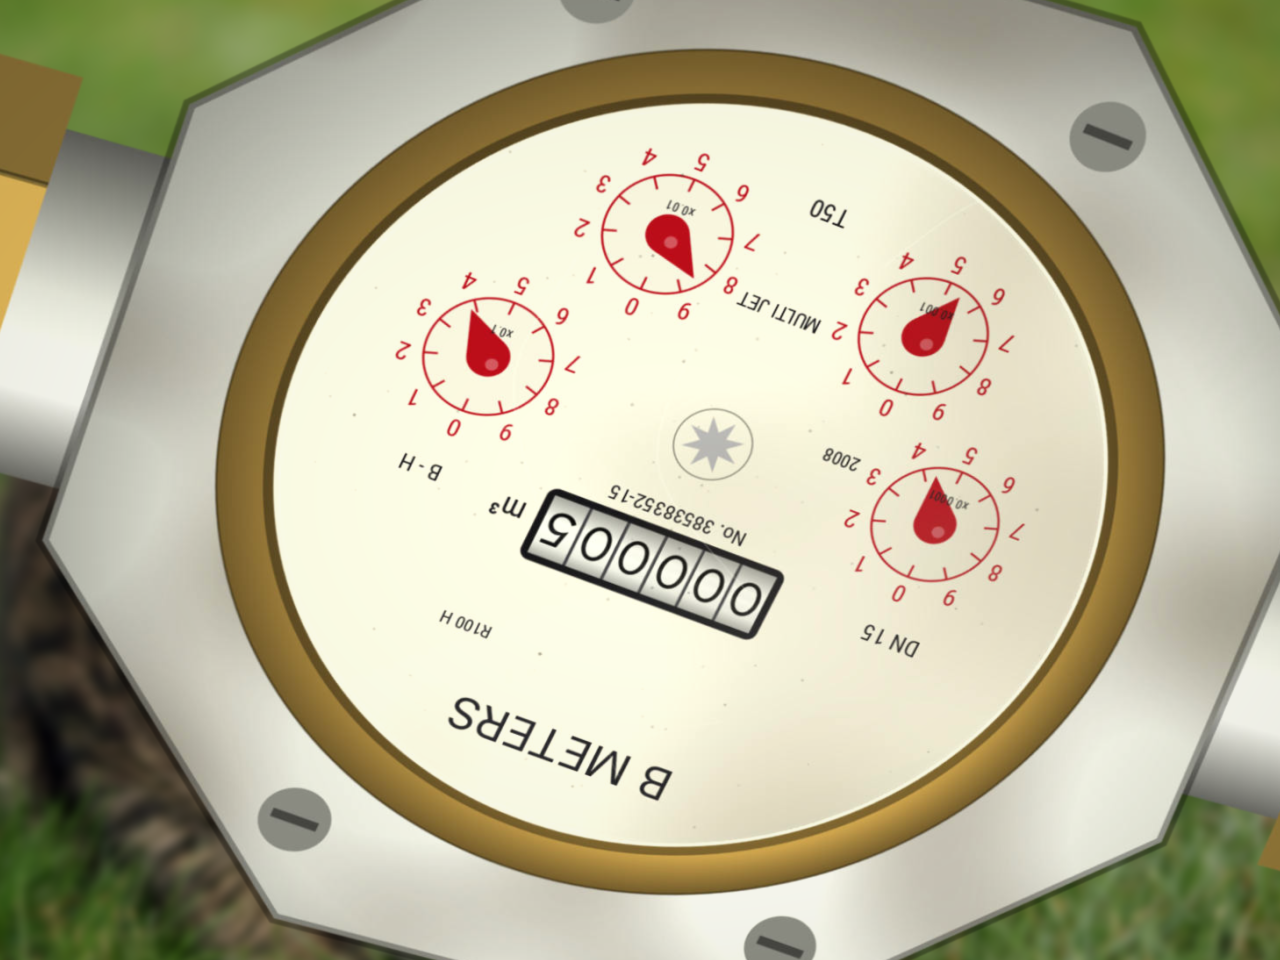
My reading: 5.3854; m³
